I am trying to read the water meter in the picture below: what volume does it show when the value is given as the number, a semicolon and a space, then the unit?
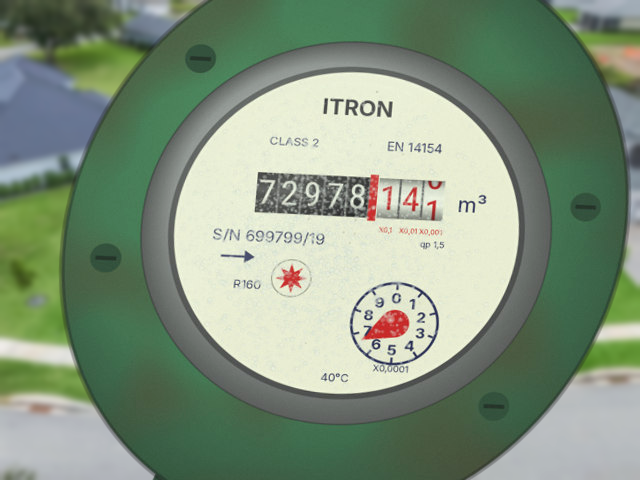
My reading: 72978.1406; m³
